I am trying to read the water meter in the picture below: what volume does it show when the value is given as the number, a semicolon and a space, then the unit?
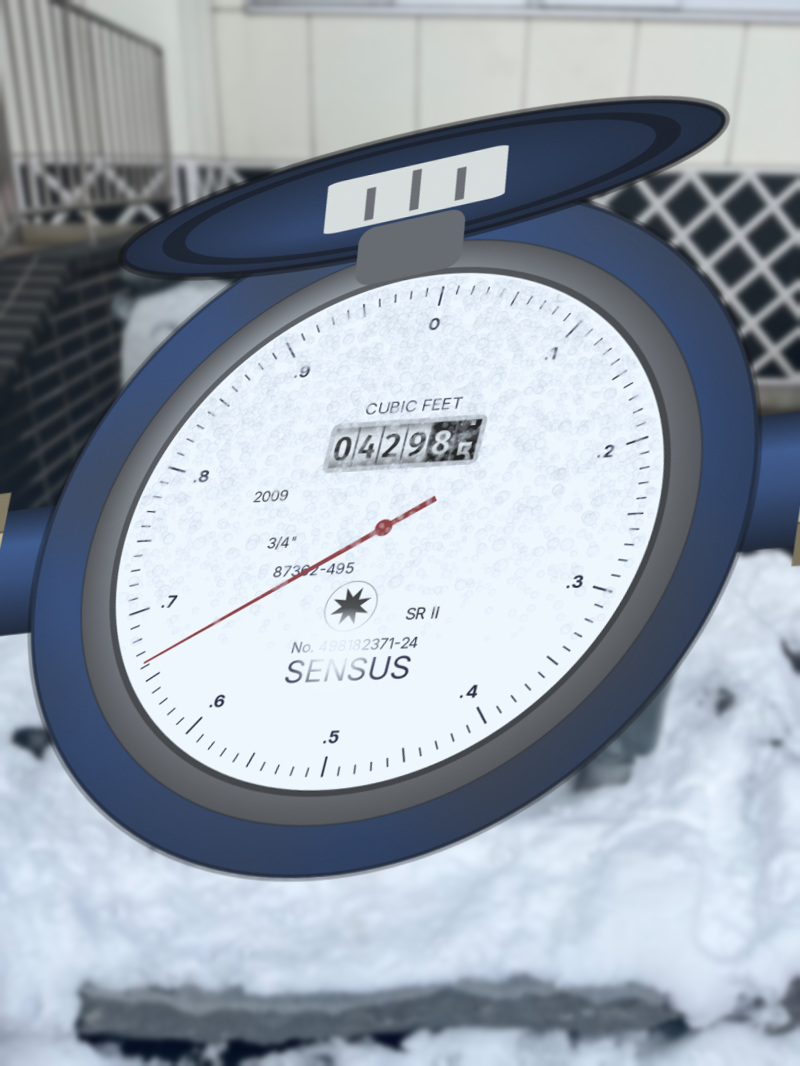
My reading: 42984.66; ft³
